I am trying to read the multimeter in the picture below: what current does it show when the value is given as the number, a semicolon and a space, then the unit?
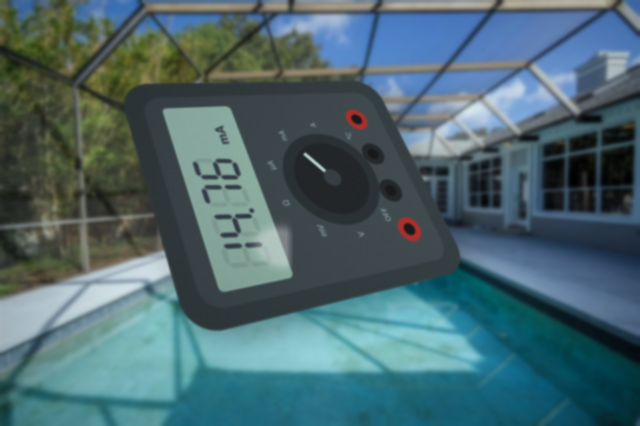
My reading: 14.76; mA
